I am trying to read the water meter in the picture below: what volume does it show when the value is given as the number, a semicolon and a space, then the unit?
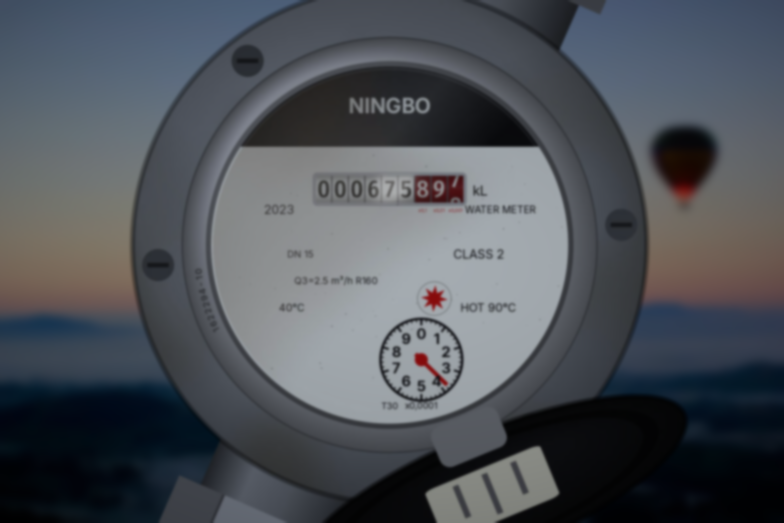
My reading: 675.8973; kL
